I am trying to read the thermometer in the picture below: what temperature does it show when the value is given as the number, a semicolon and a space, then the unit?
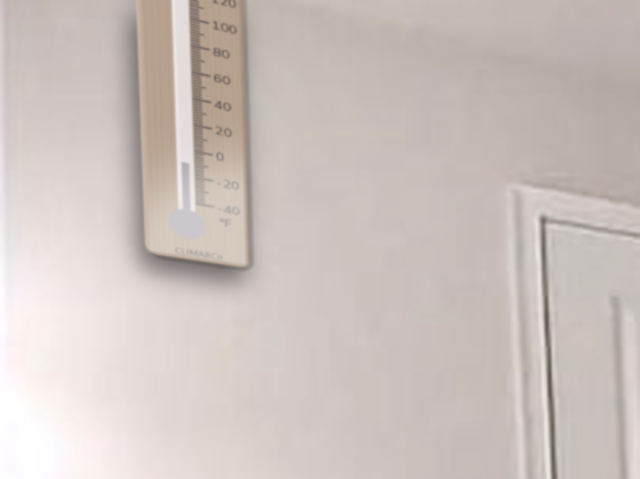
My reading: -10; °F
